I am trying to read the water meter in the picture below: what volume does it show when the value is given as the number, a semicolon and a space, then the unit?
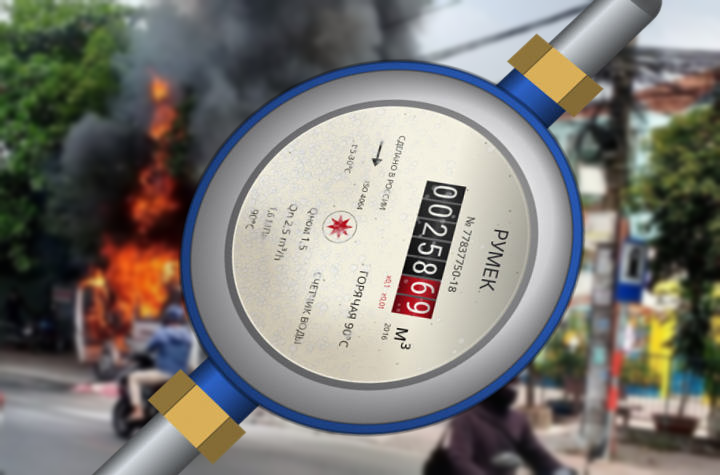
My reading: 258.69; m³
